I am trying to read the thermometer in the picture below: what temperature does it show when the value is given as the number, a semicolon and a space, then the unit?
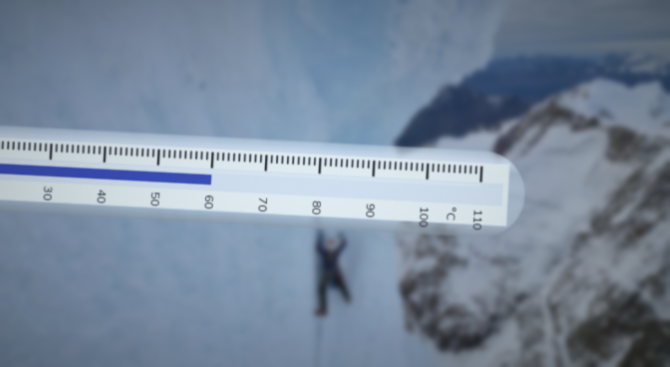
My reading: 60; °C
